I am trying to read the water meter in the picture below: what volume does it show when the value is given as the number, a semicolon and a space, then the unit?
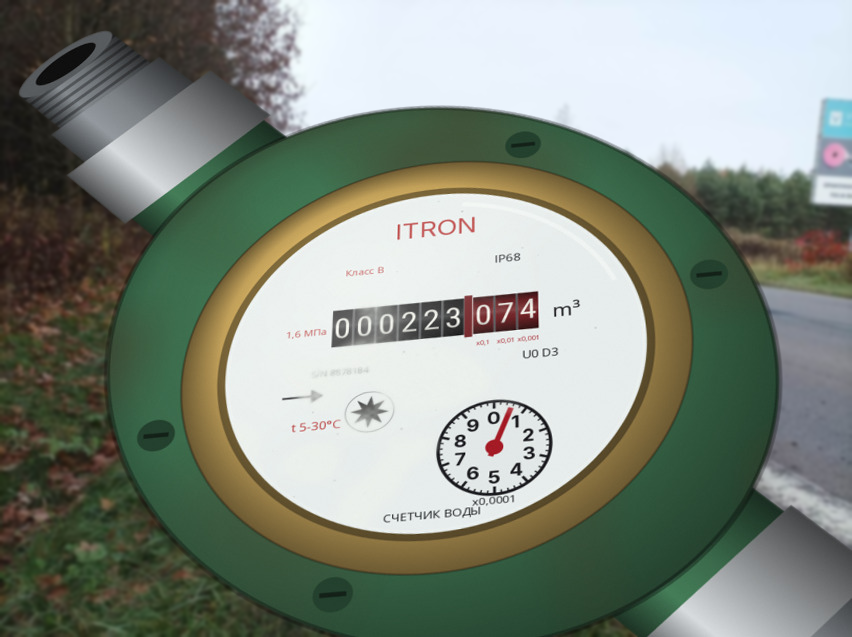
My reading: 223.0740; m³
